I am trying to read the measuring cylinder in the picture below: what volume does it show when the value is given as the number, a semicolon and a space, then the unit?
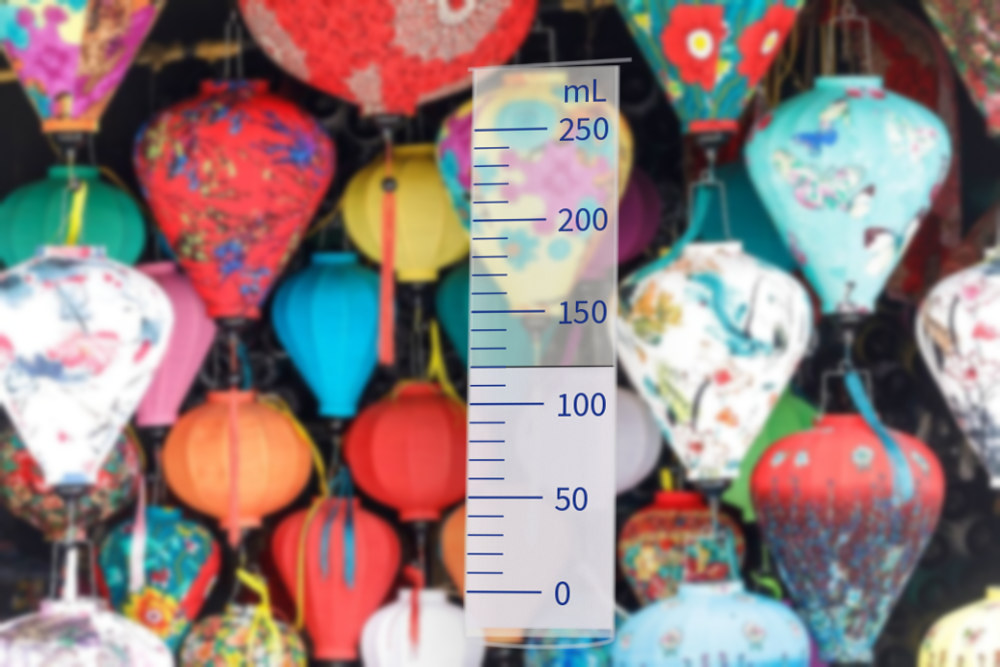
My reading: 120; mL
